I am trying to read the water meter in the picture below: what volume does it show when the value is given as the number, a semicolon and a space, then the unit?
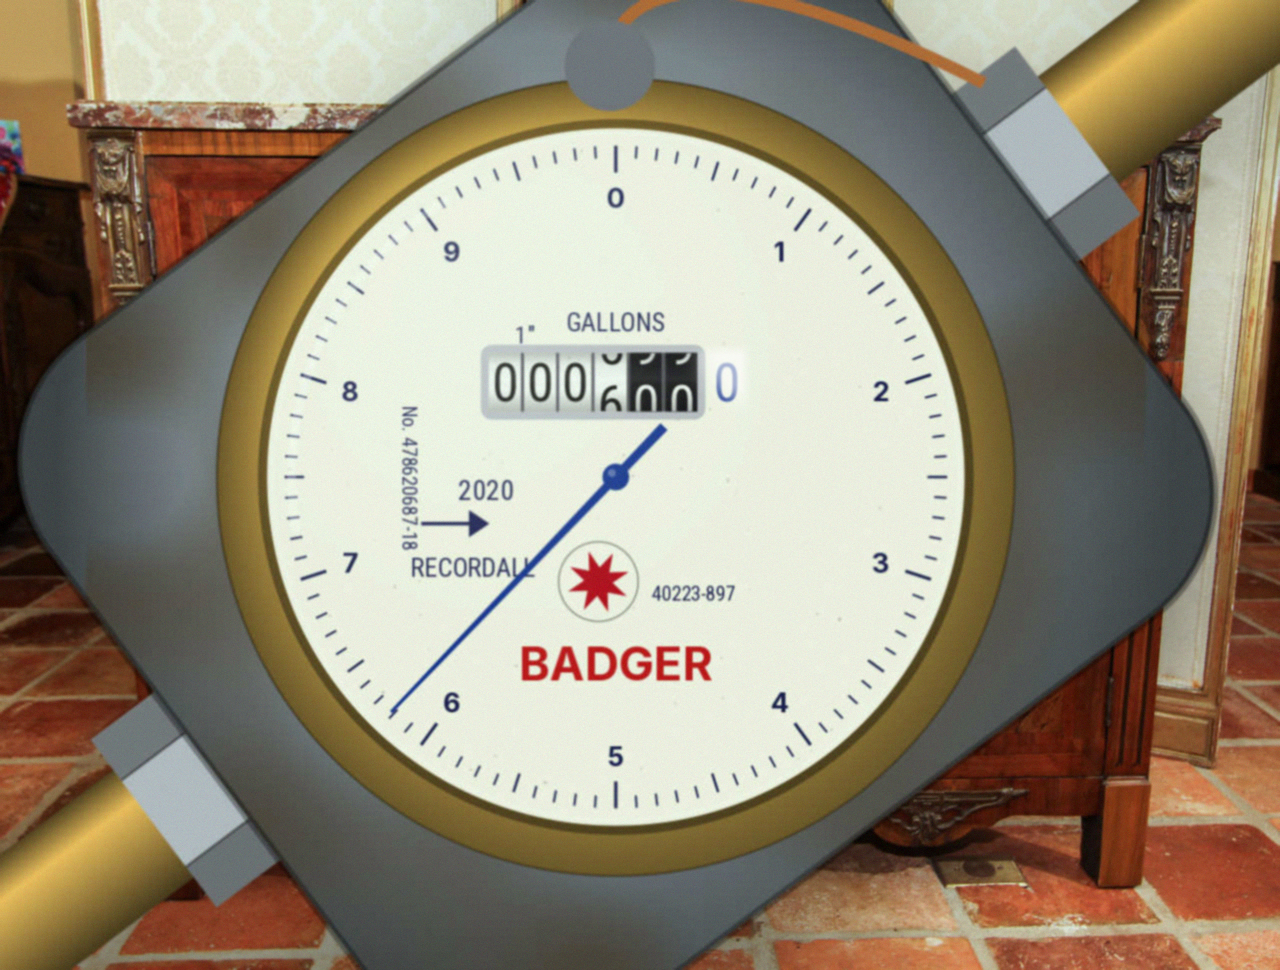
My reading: 5996.2; gal
